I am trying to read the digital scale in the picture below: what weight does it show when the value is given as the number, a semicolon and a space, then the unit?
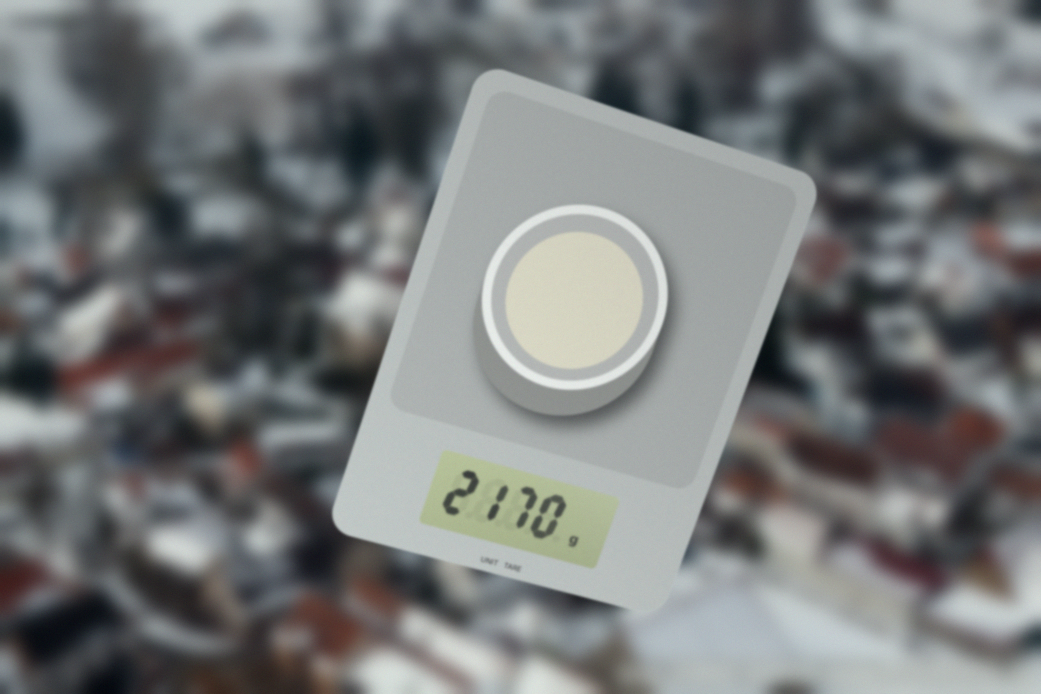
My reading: 2170; g
